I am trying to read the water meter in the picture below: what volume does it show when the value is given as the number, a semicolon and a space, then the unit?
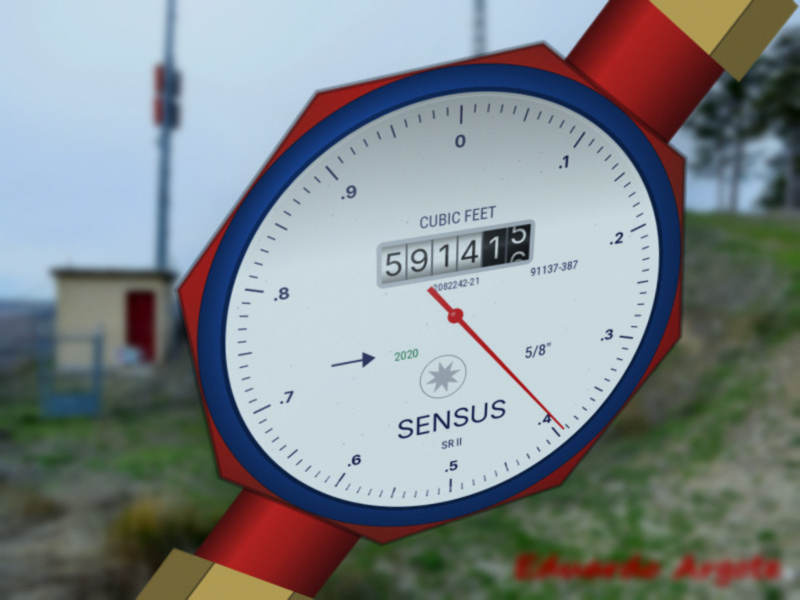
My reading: 591415.39; ft³
